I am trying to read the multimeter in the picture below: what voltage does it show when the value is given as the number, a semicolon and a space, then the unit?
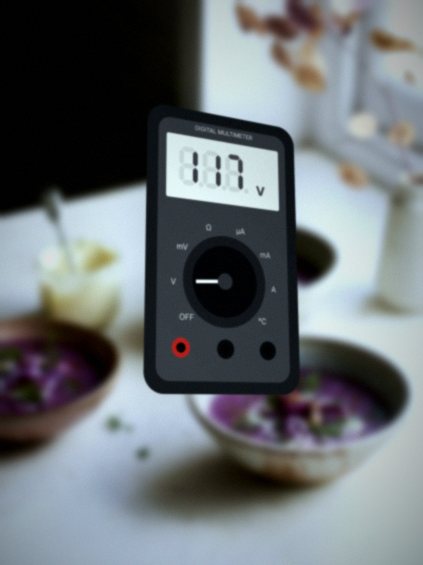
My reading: 117; V
